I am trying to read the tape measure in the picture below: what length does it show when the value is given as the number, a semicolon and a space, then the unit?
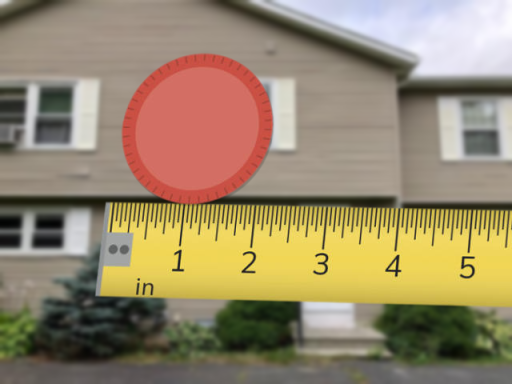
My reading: 2.125; in
